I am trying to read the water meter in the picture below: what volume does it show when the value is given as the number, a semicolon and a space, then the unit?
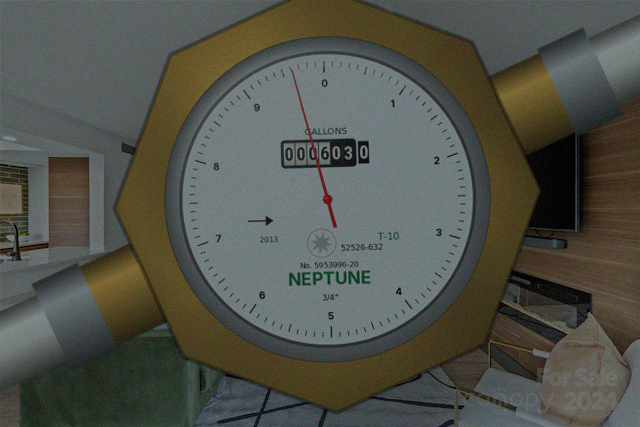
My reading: 6029.6; gal
